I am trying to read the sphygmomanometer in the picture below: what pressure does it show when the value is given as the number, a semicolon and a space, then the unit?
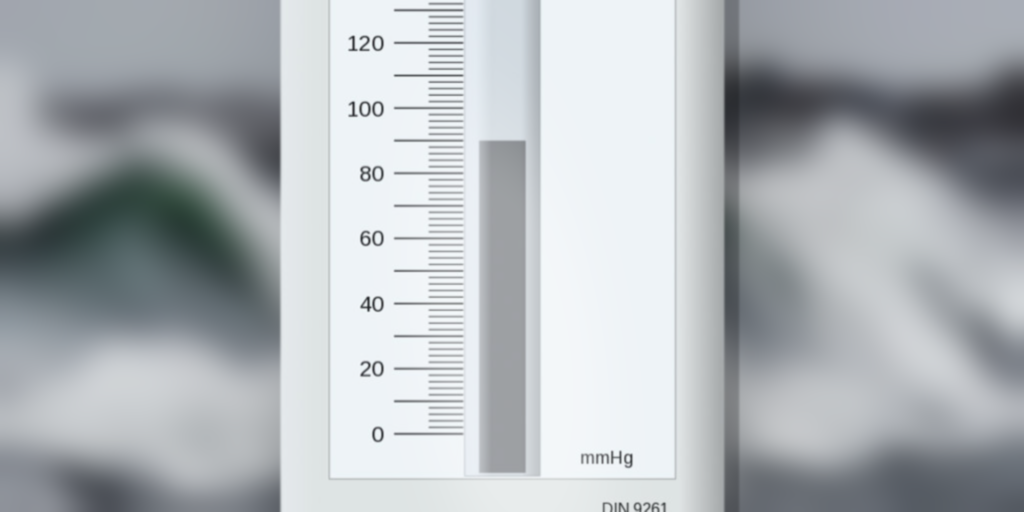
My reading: 90; mmHg
